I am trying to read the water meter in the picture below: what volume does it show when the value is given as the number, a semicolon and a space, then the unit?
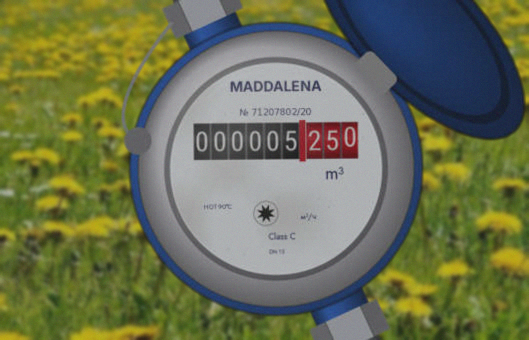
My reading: 5.250; m³
